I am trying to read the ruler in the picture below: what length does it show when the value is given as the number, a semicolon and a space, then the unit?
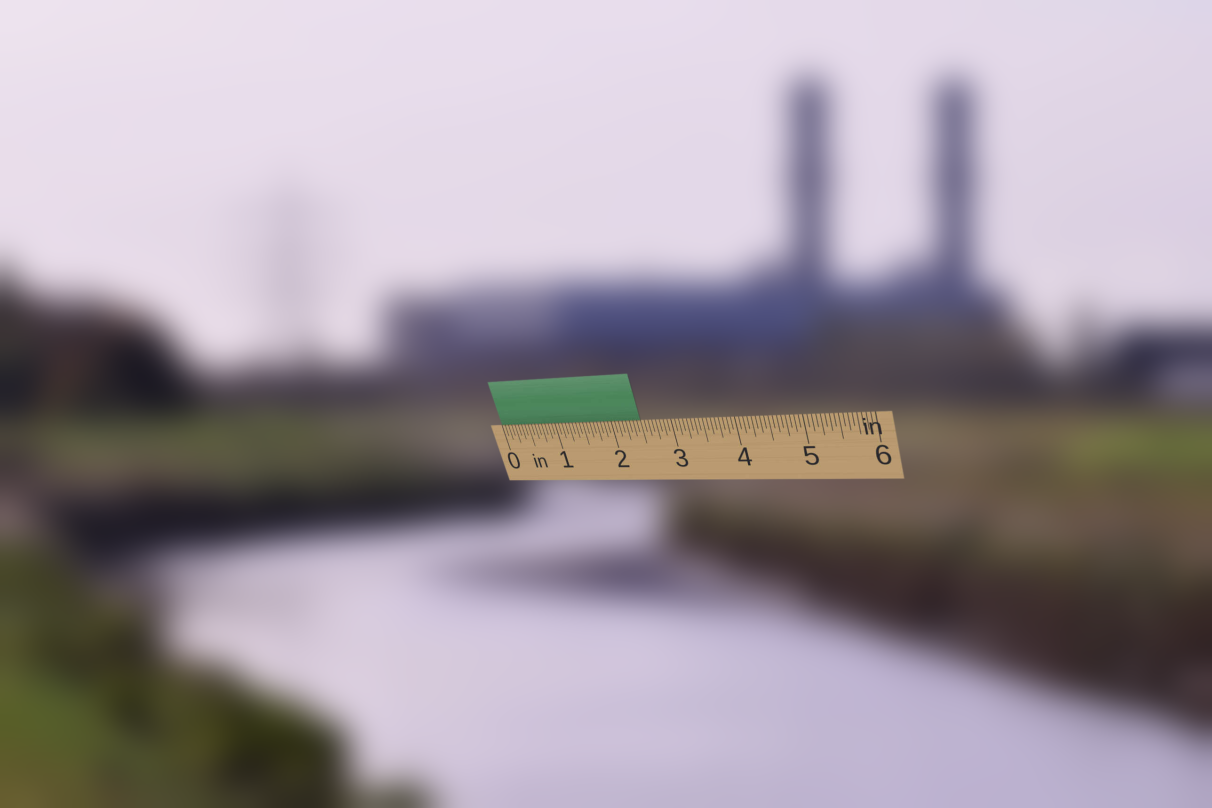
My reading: 2.5; in
